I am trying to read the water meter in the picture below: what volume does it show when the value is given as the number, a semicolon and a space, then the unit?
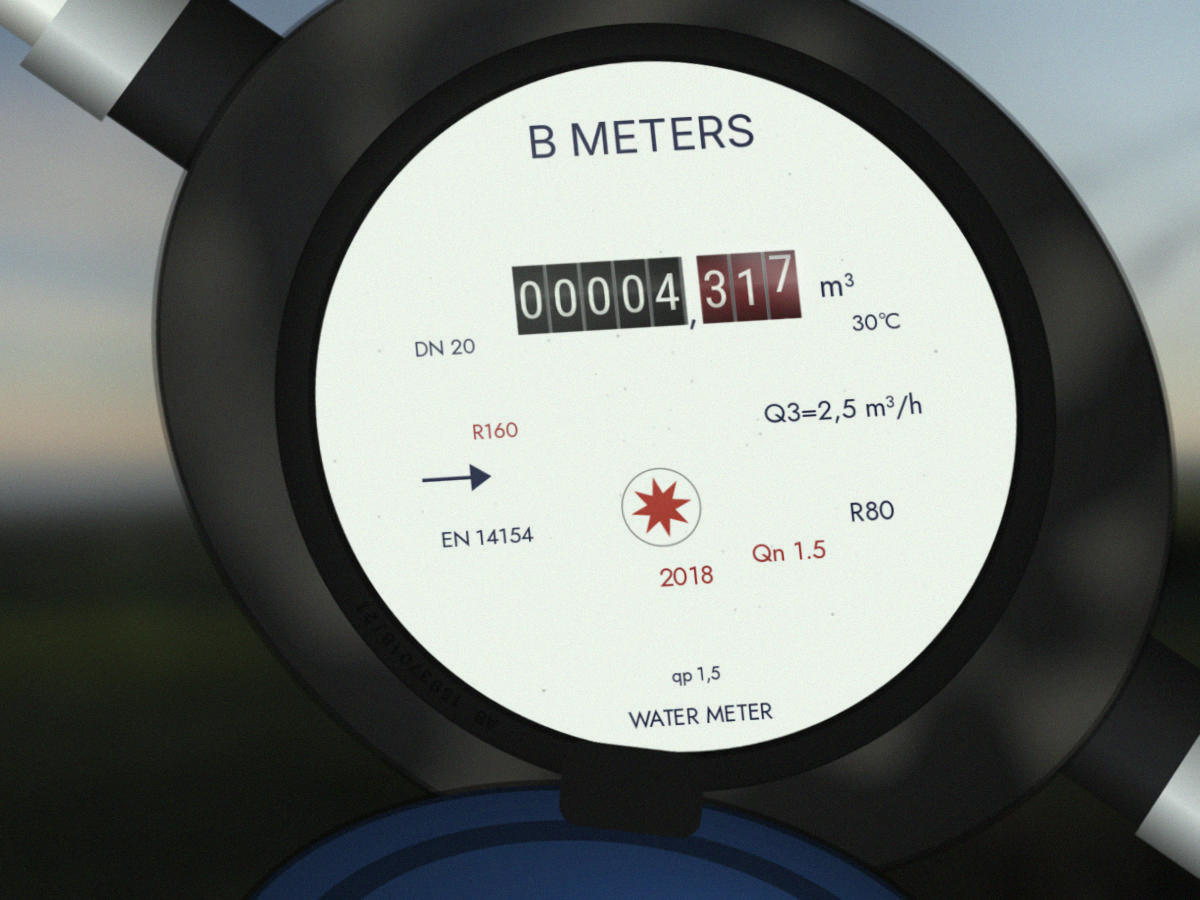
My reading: 4.317; m³
